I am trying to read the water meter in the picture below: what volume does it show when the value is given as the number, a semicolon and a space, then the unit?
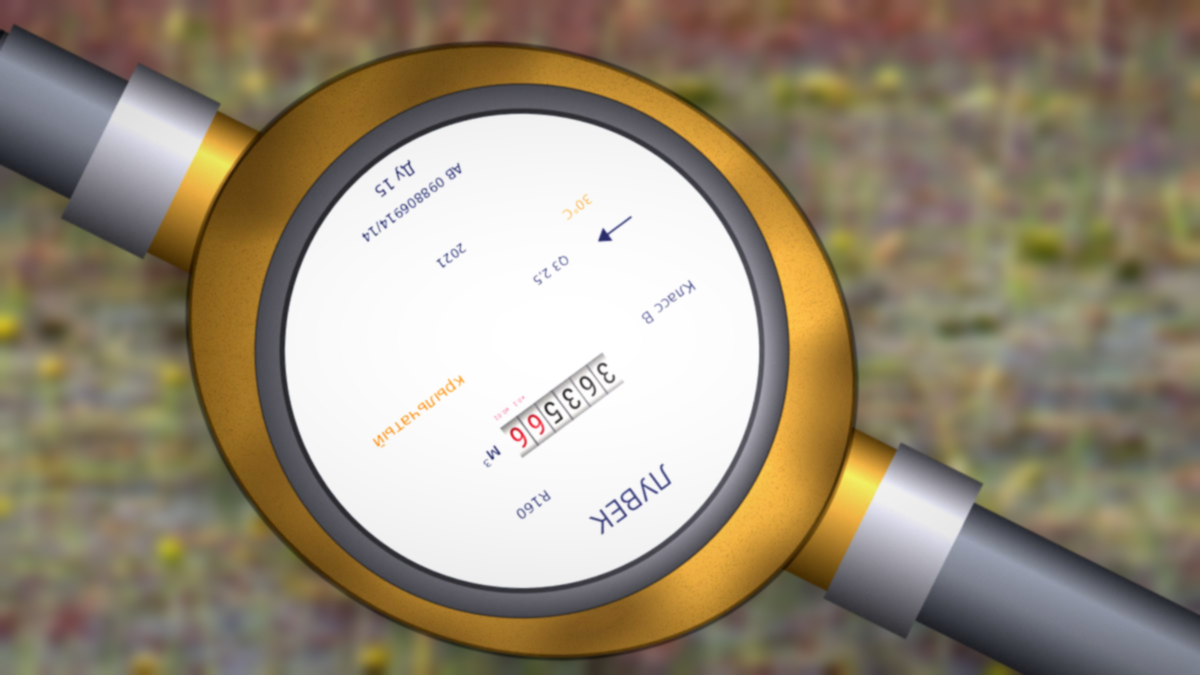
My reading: 3635.66; m³
